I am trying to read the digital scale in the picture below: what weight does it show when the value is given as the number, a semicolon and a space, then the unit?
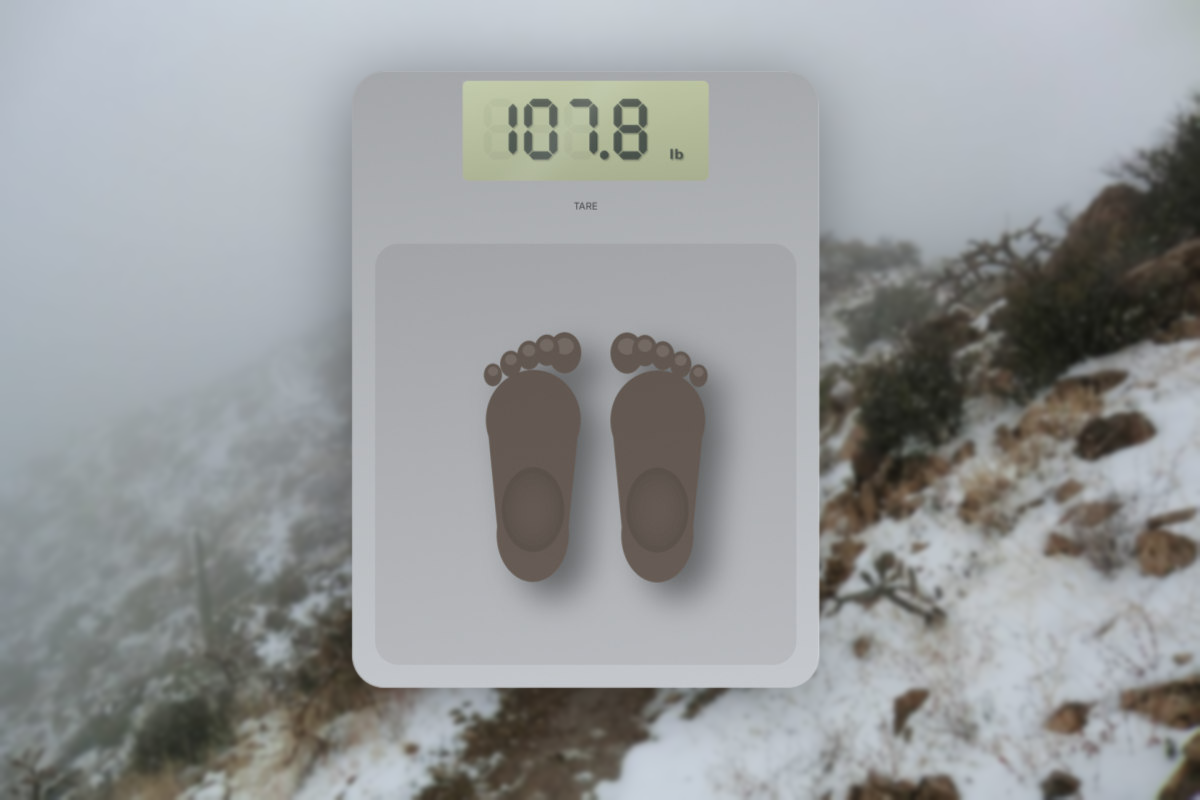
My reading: 107.8; lb
